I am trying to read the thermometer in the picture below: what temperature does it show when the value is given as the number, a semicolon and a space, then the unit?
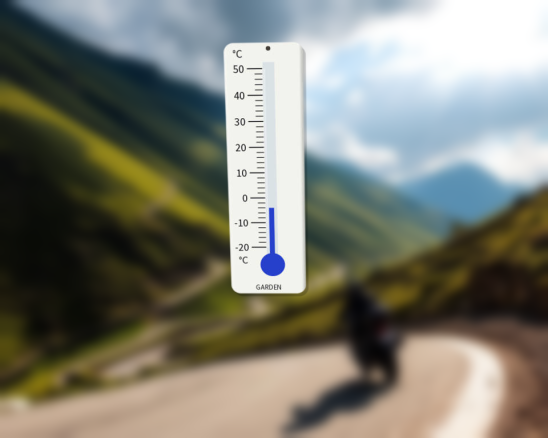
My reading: -4; °C
